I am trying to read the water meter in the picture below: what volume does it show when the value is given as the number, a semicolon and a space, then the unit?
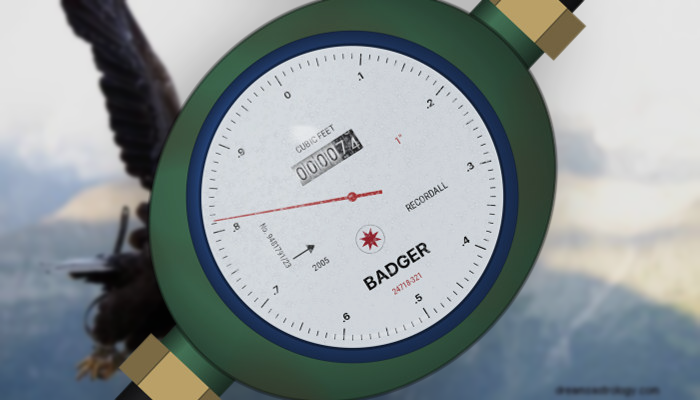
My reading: 73.81; ft³
